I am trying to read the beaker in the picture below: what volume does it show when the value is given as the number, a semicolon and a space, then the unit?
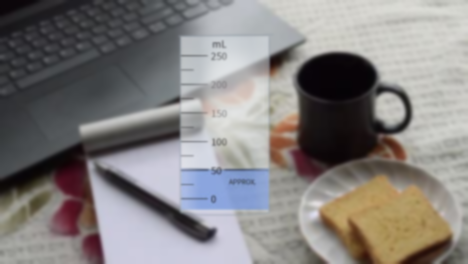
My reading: 50; mL
